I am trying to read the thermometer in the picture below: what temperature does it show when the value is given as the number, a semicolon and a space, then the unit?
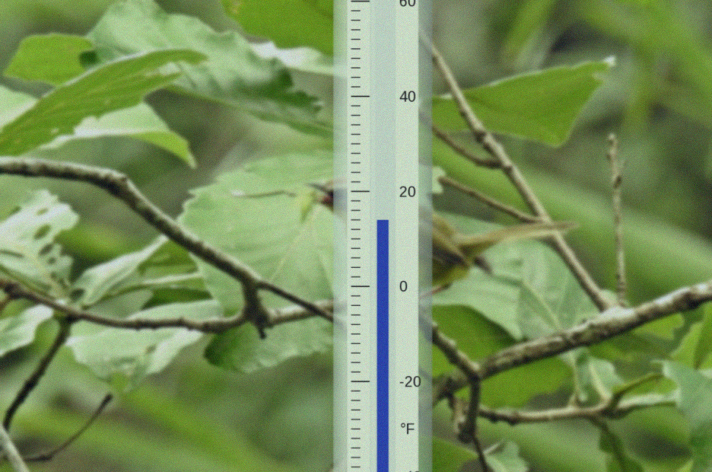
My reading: 14; °F
